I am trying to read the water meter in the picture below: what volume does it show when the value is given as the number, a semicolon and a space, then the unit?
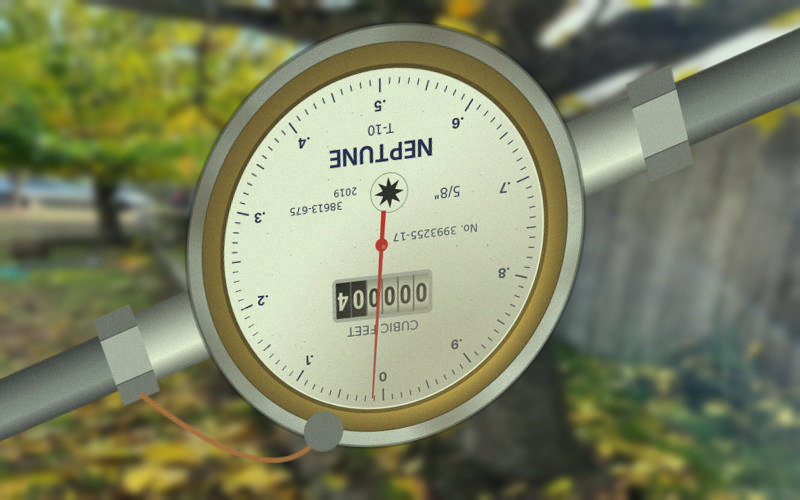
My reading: 4.01; ft³
